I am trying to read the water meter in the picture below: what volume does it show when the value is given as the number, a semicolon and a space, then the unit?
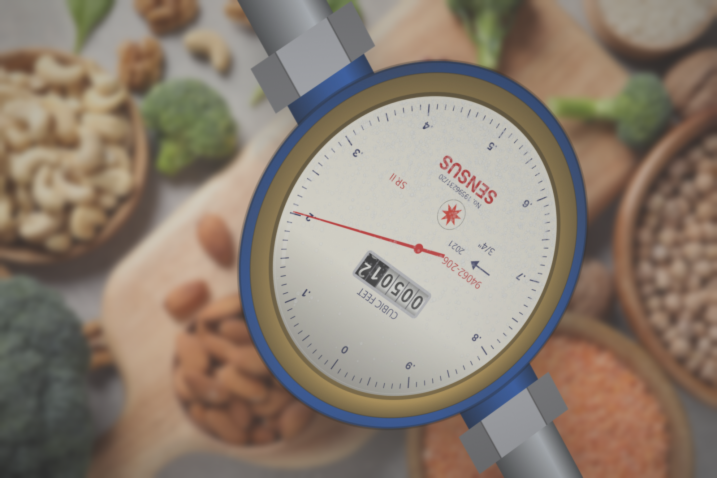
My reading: 5012.20; ft³
